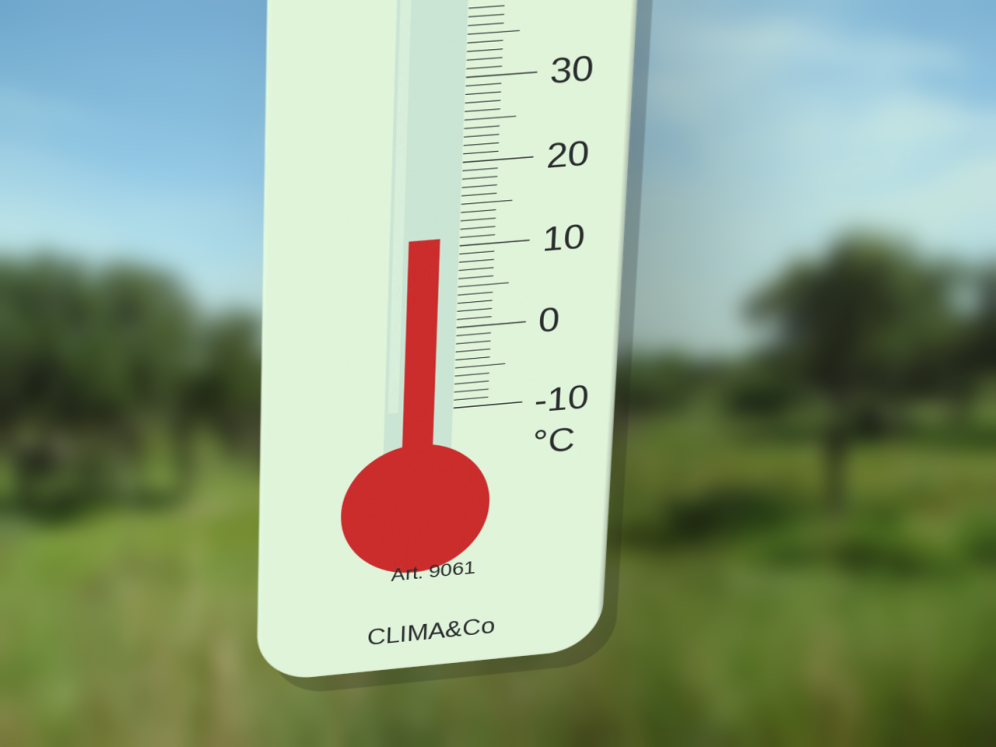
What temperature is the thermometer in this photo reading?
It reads 11 °C
